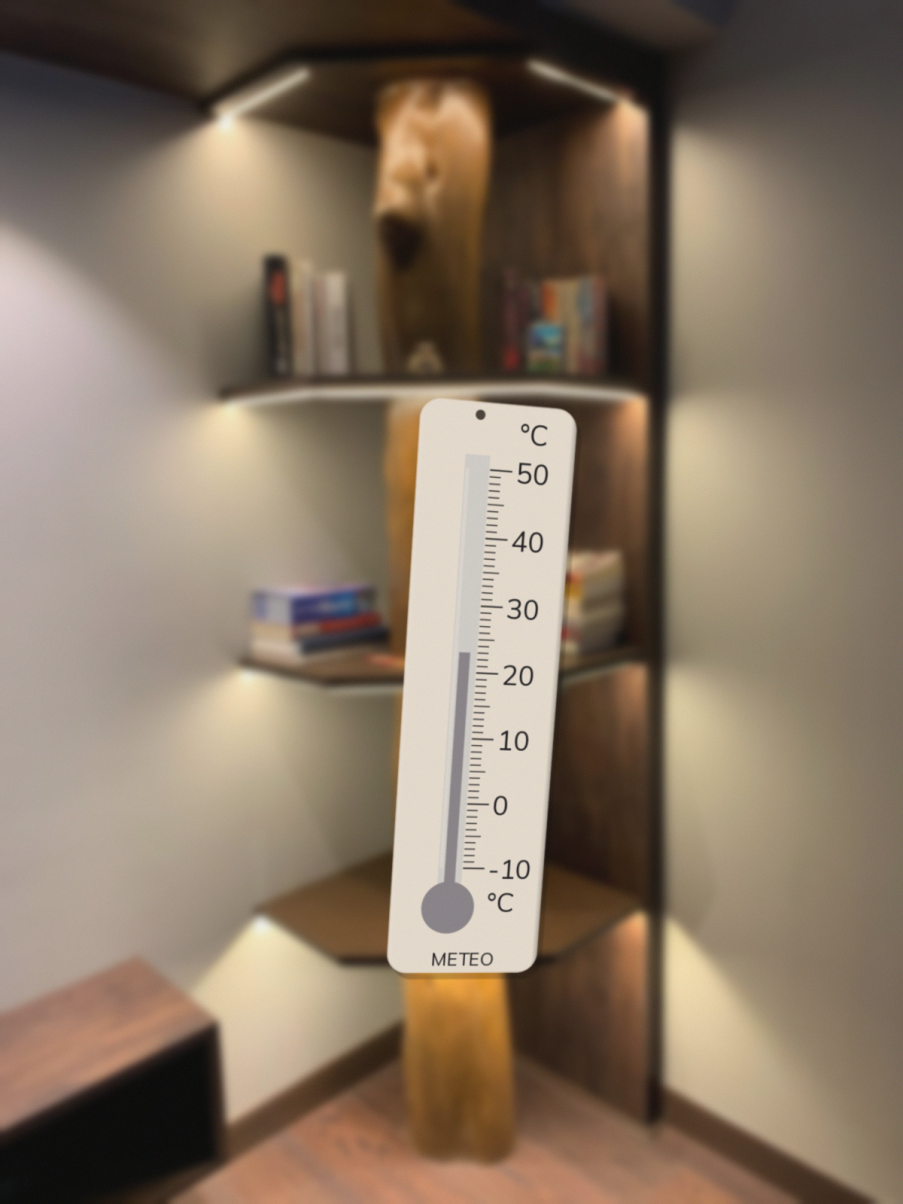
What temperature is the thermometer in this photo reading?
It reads 23 °C
